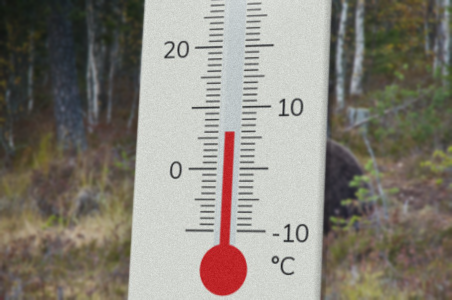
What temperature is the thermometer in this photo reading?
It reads 6 °C
